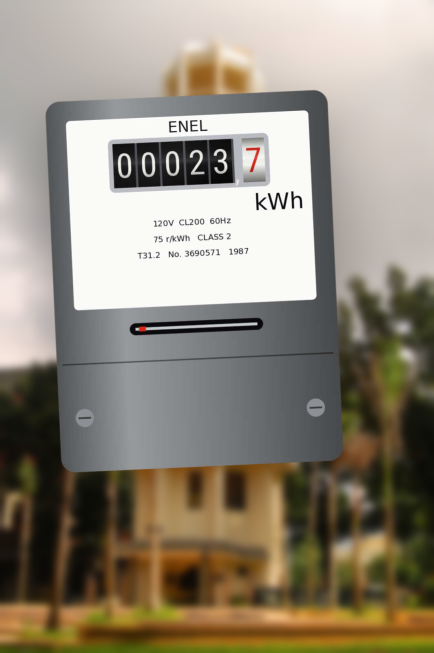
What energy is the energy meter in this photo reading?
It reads 23.7 kWh
